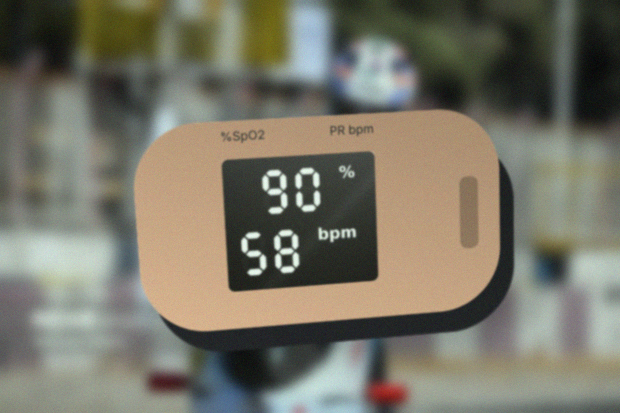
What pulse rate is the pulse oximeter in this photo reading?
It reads 58 bpm
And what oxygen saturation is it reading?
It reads 90 %
